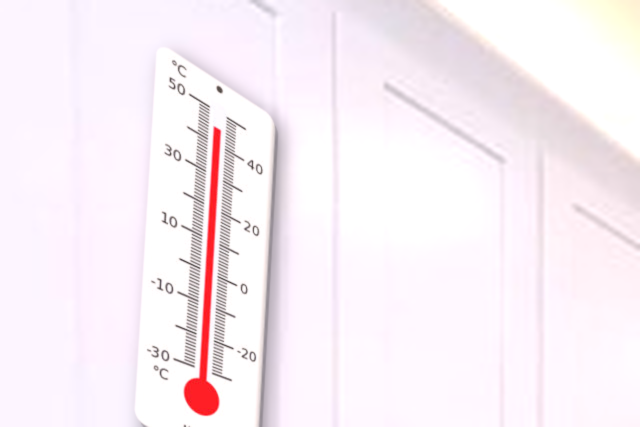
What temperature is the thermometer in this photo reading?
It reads 45 °C
